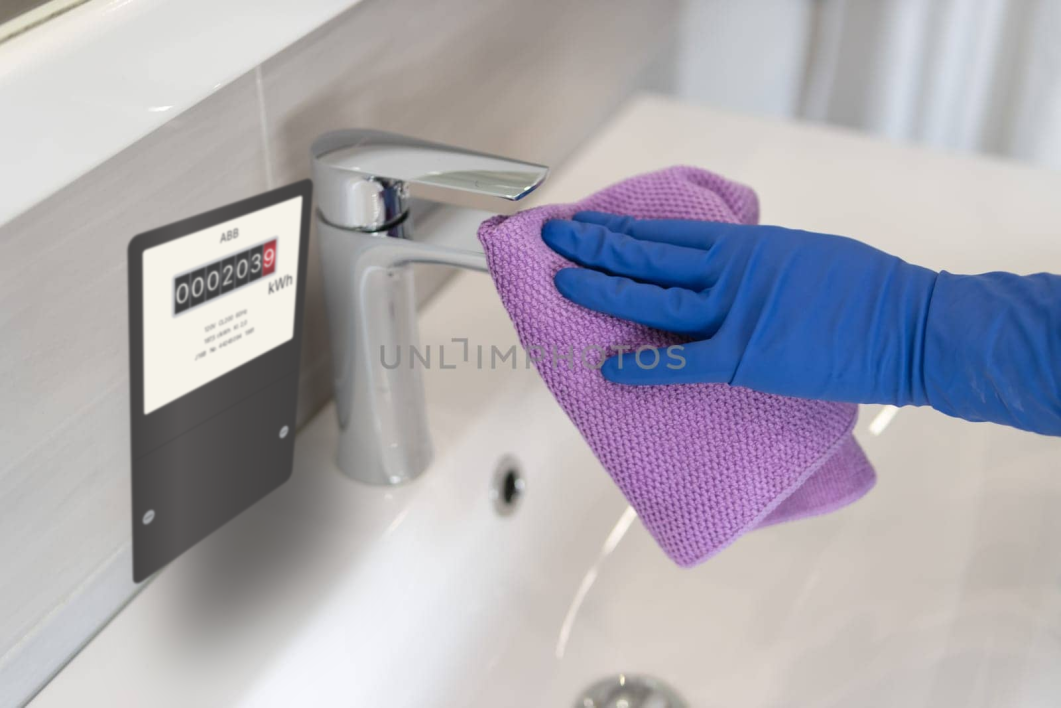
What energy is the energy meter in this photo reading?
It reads 203.9 kWh
